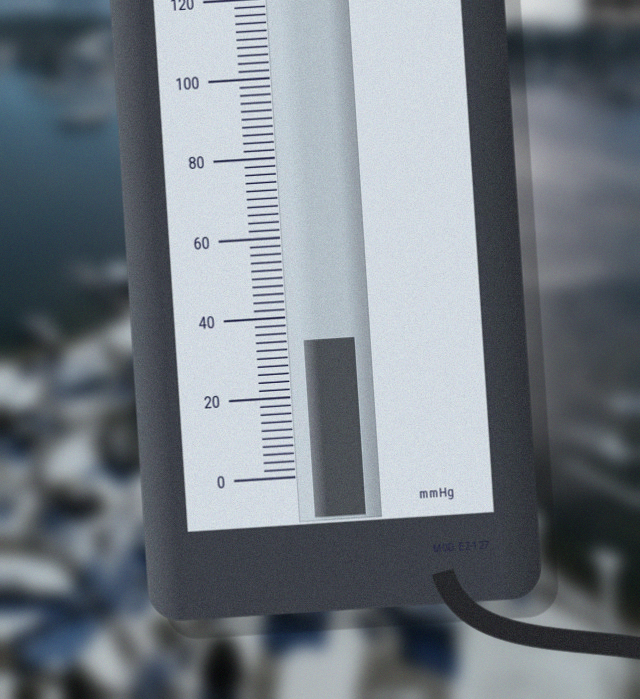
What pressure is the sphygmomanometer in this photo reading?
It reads 34 mmHg
